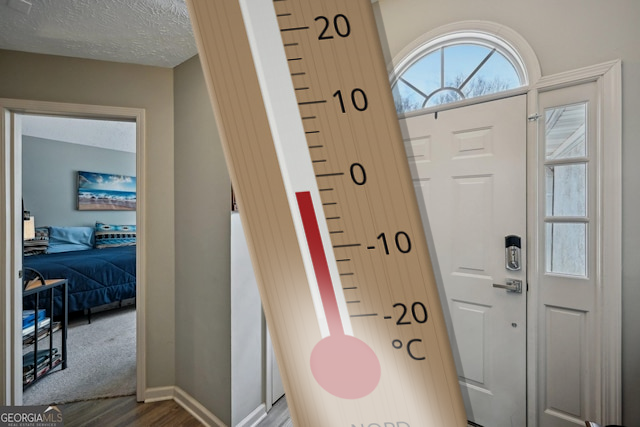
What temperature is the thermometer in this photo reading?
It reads -2 °C
